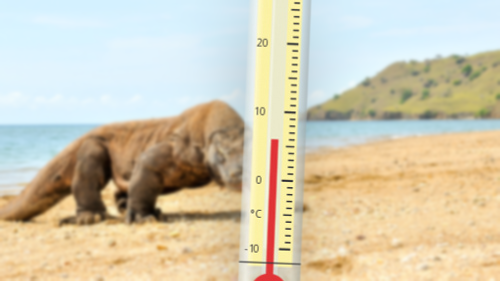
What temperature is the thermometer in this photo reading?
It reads 6 °C
